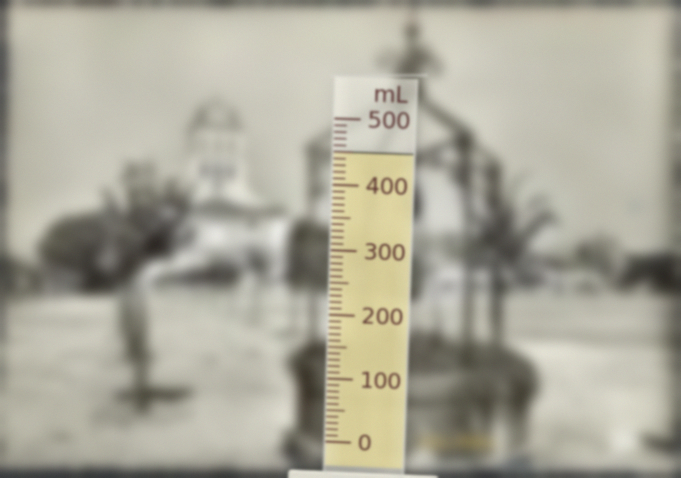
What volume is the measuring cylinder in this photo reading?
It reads 450 mL
